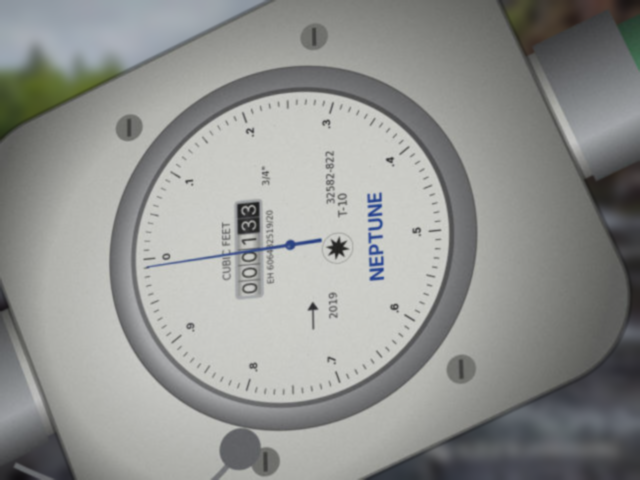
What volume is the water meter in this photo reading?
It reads 132.99 ft³
